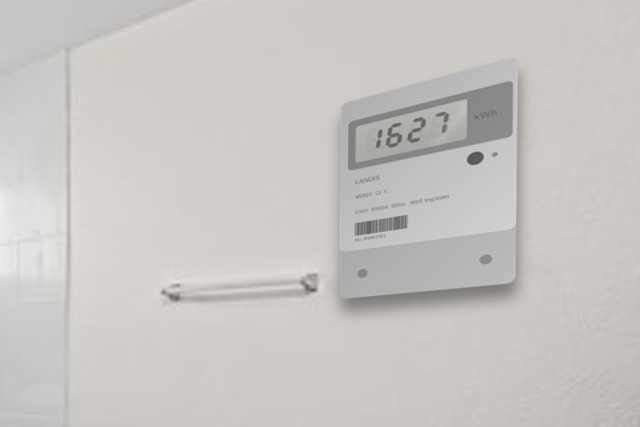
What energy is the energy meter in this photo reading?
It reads 1627 kWh
